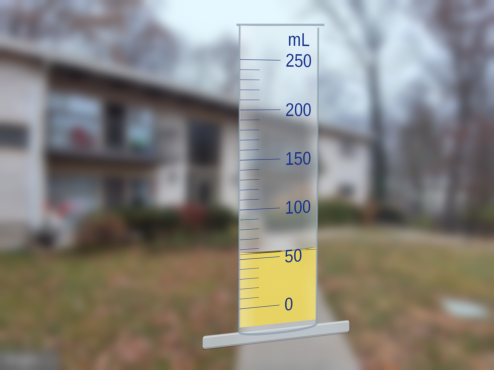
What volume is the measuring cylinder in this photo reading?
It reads 55 mL
